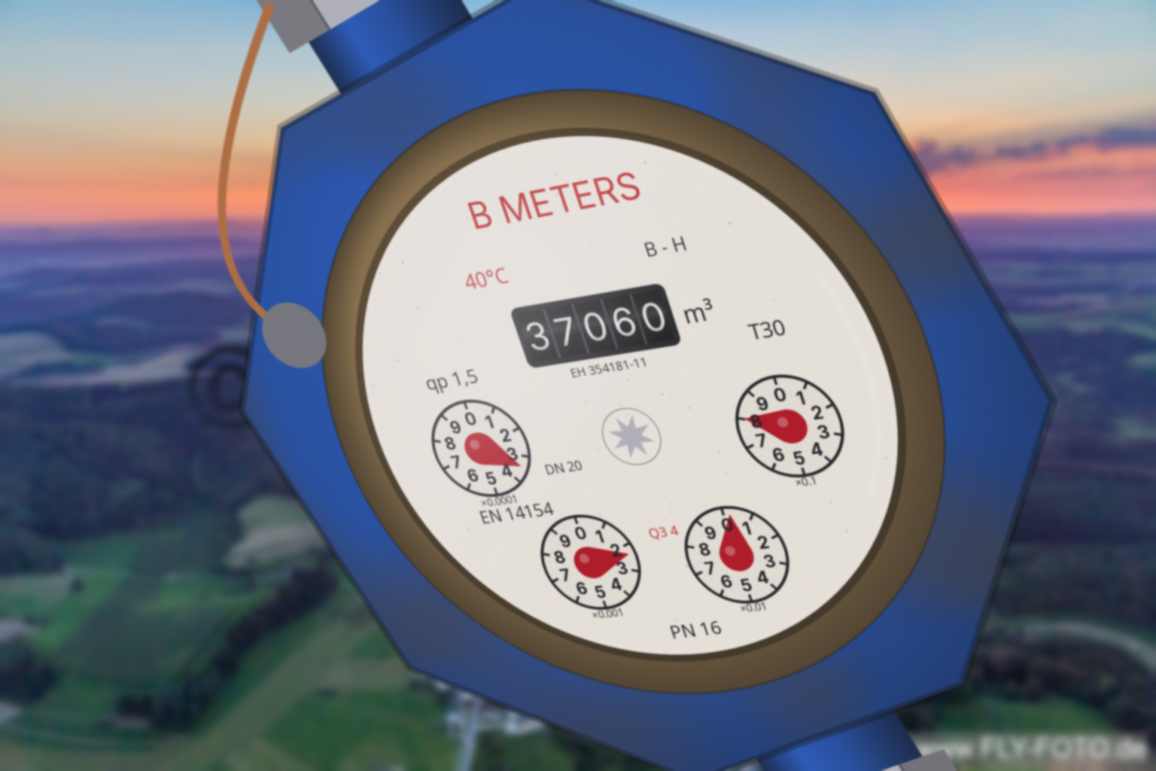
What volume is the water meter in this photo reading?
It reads 37060.8023 m³
